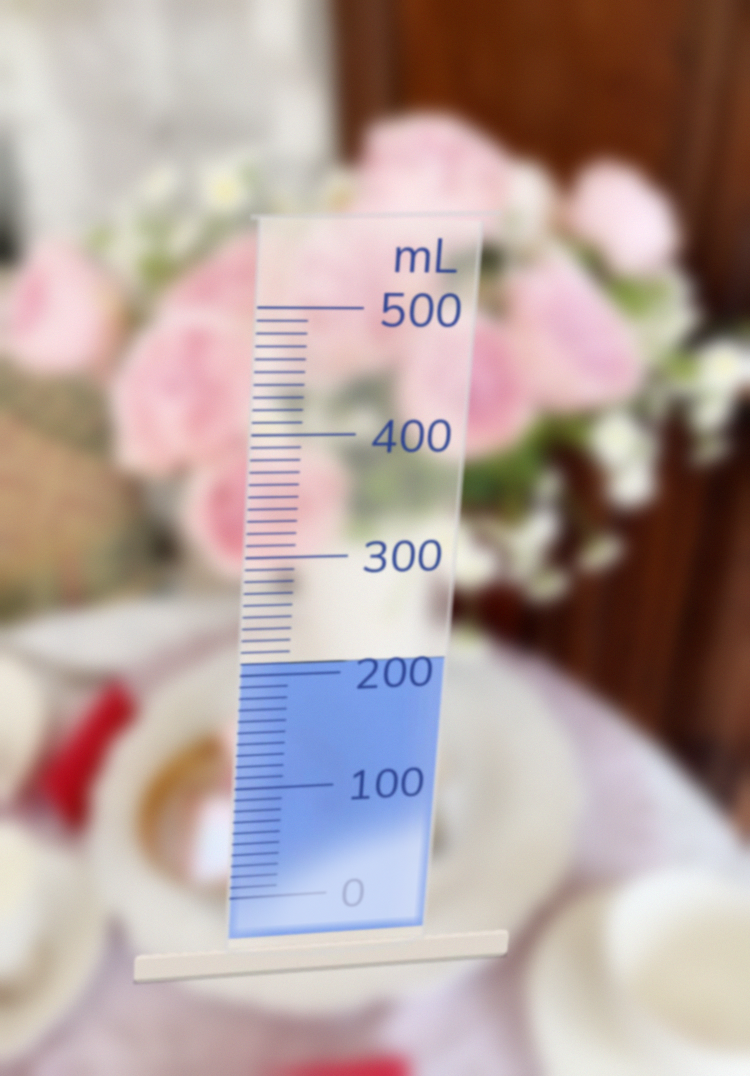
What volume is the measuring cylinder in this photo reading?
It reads 210 mL
